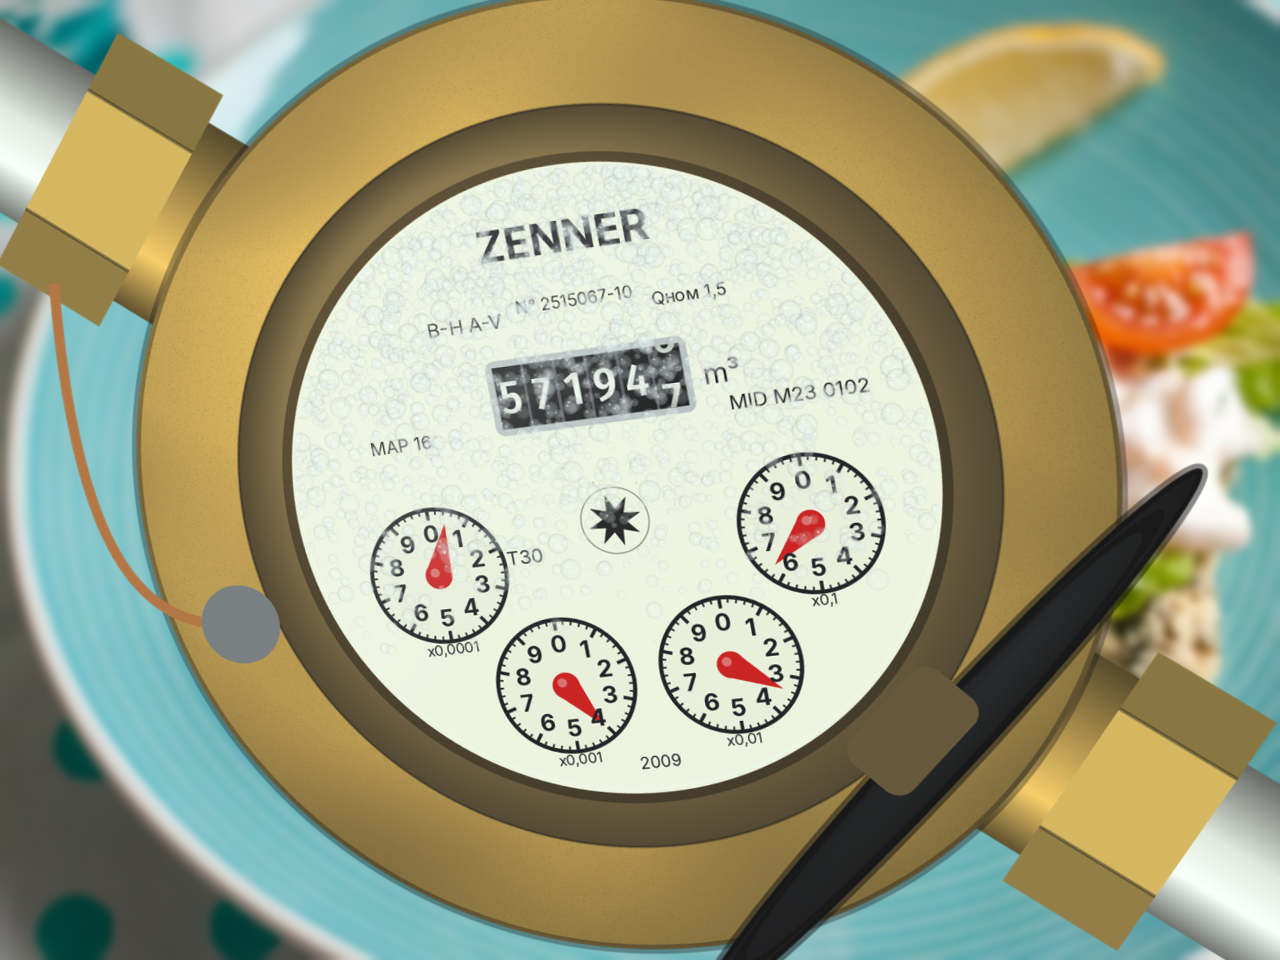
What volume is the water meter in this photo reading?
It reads 571946.6340 m³
